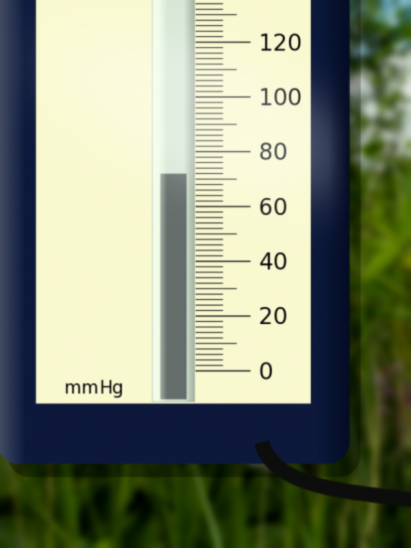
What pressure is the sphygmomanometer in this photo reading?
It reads 72 mmHg
